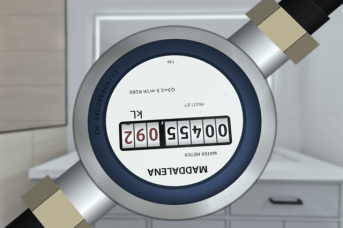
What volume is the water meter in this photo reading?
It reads 455.092 kL
